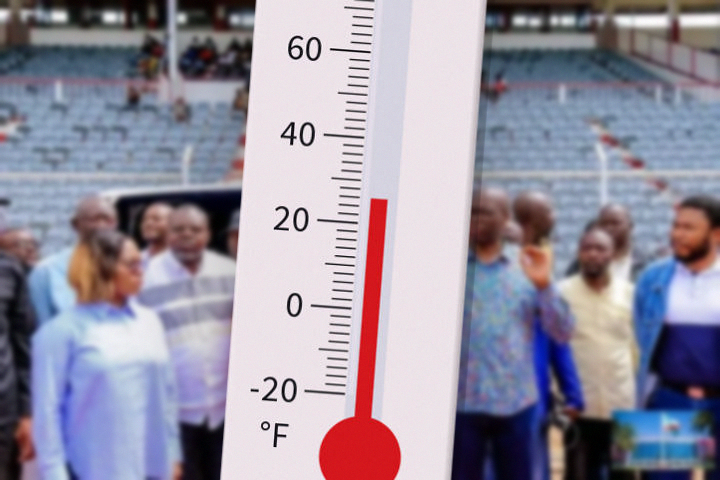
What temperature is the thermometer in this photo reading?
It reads 26 °F
